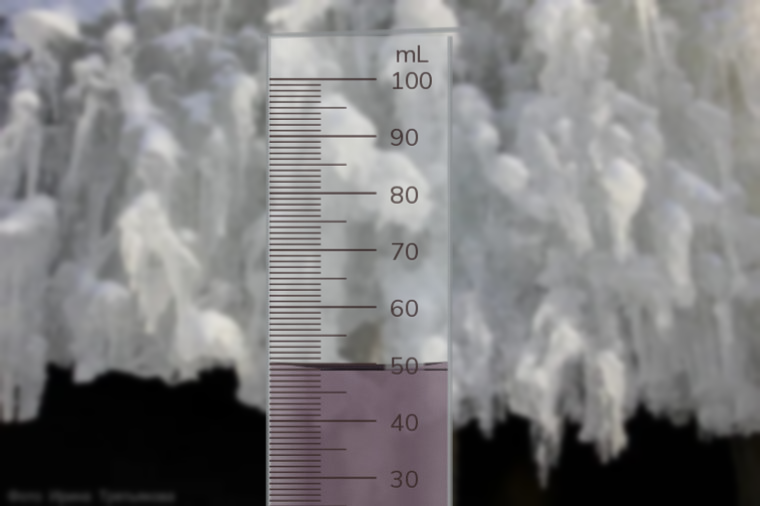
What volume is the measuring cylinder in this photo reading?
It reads 49 mL
